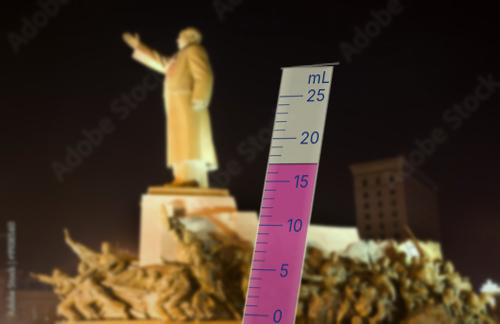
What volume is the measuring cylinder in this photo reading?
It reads 17 mL
